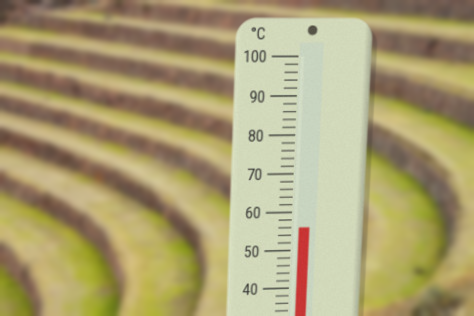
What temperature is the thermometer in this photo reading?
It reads 56 °C
